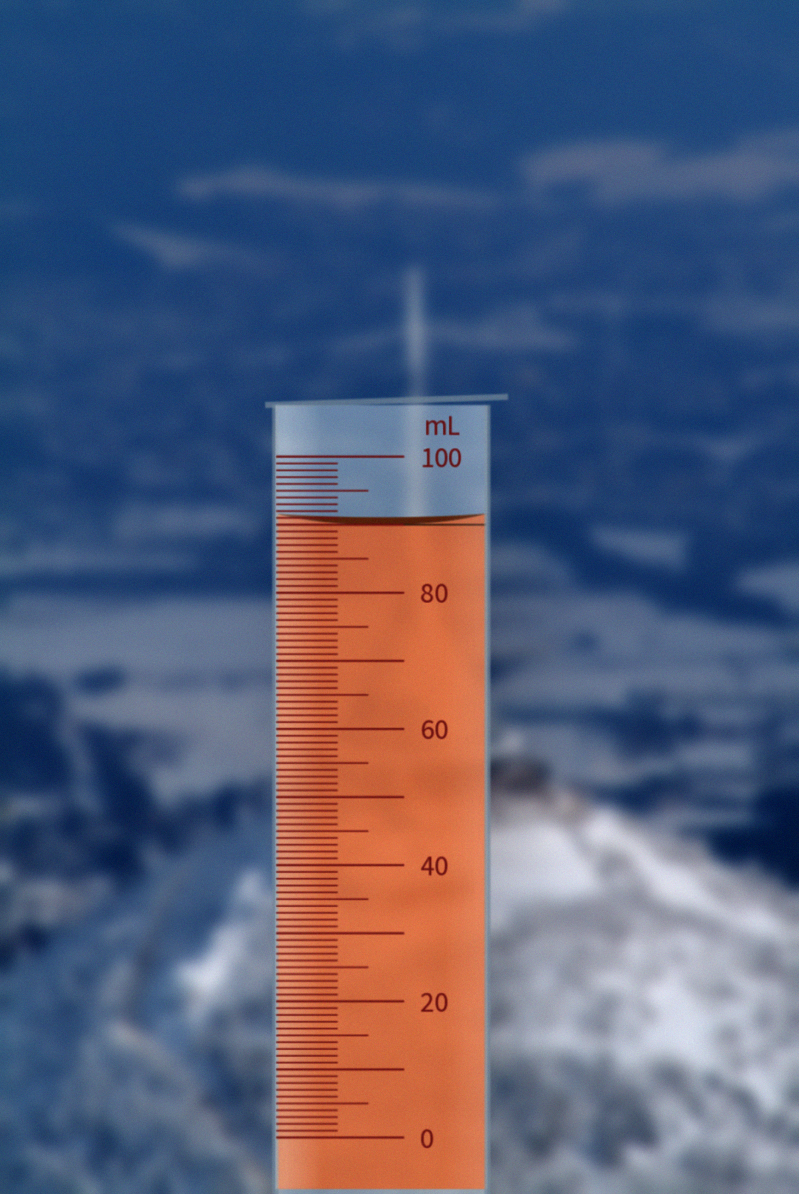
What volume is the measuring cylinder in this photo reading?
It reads 90 mL
